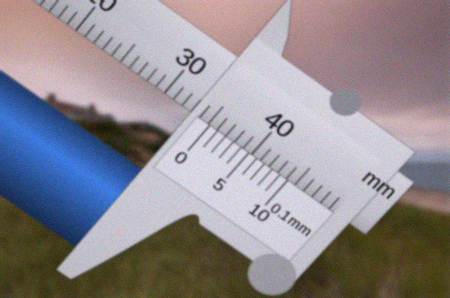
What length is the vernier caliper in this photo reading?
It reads 35.2 mm
